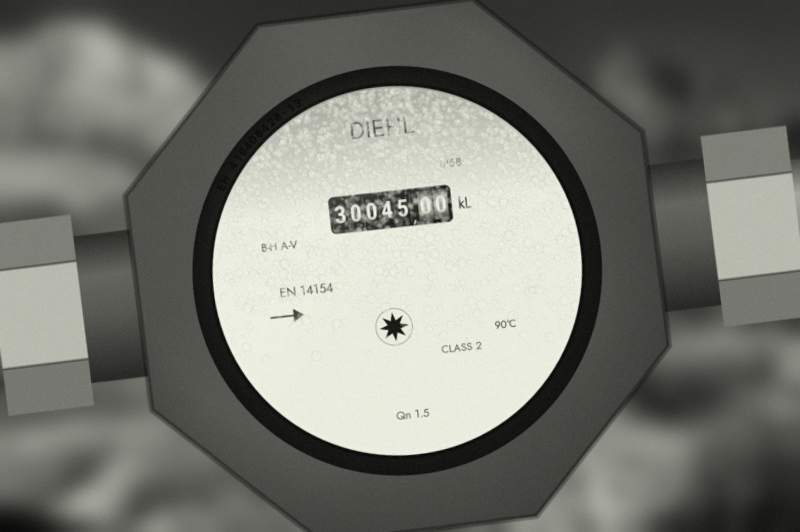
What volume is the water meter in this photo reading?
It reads 30045.00 kL
